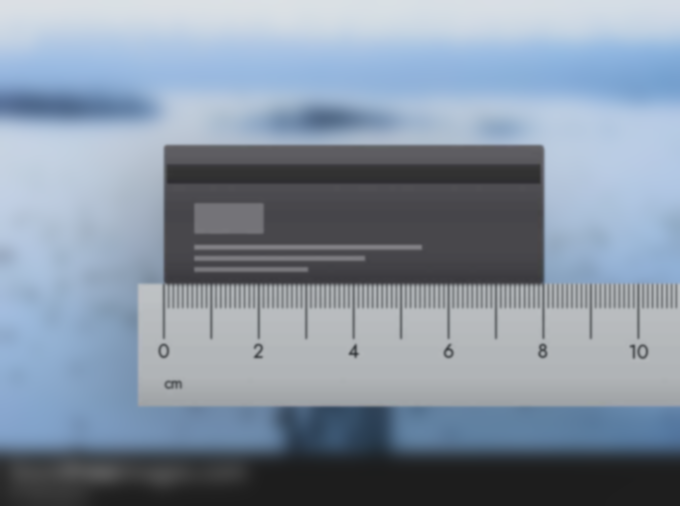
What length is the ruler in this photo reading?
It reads 8 cm
